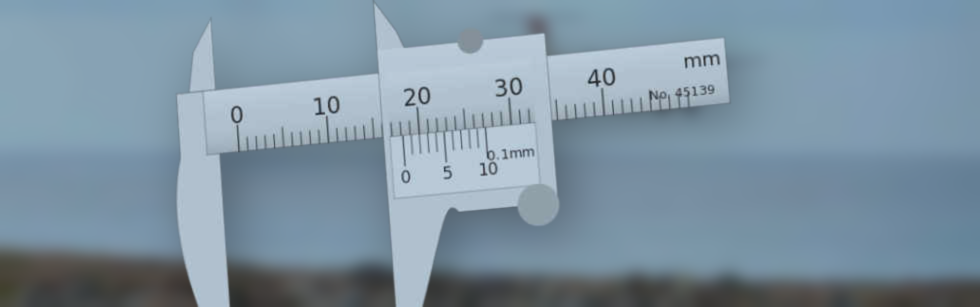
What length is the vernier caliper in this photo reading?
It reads 18.2 mm
